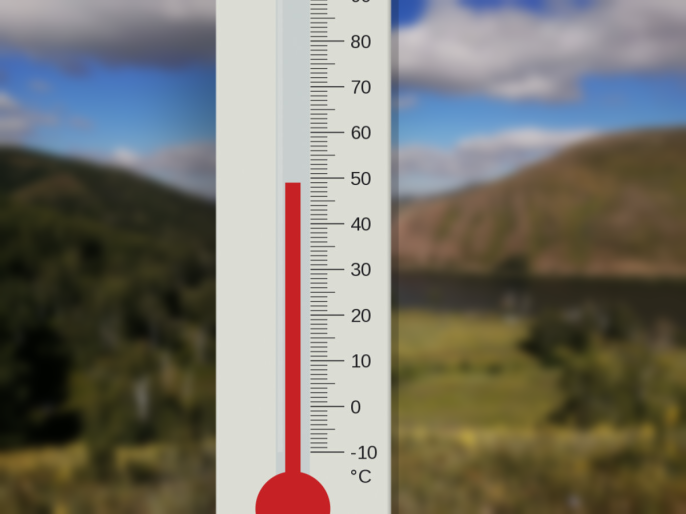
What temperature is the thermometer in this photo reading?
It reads 49 °C
